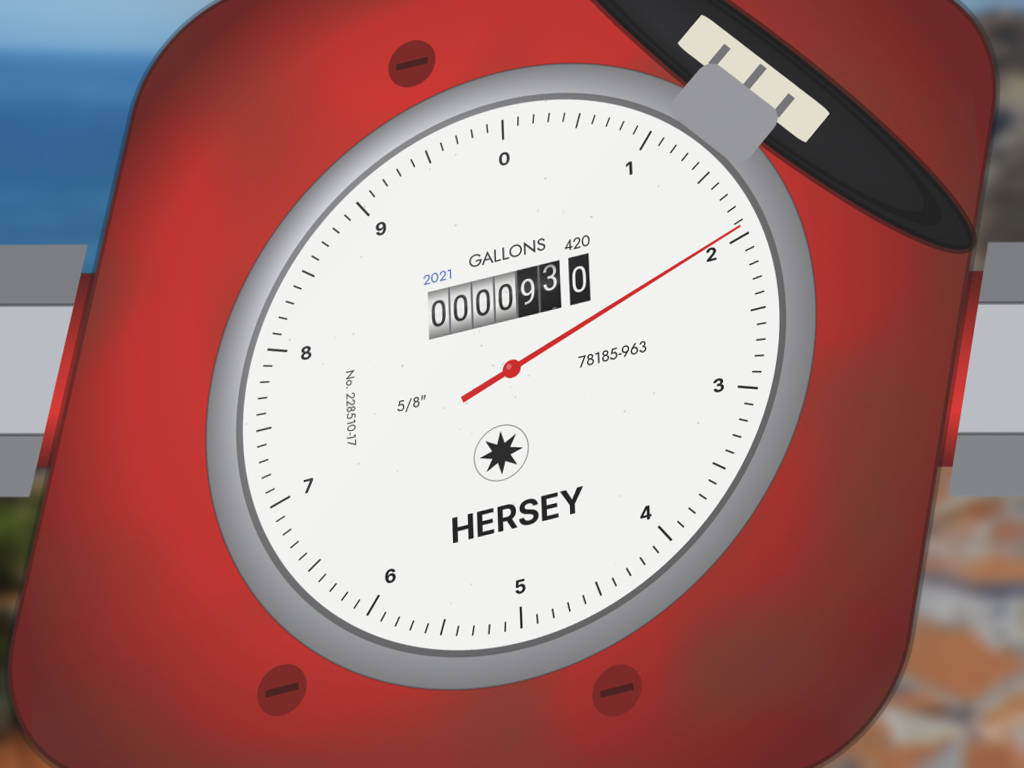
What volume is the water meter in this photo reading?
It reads 931.9 gal
